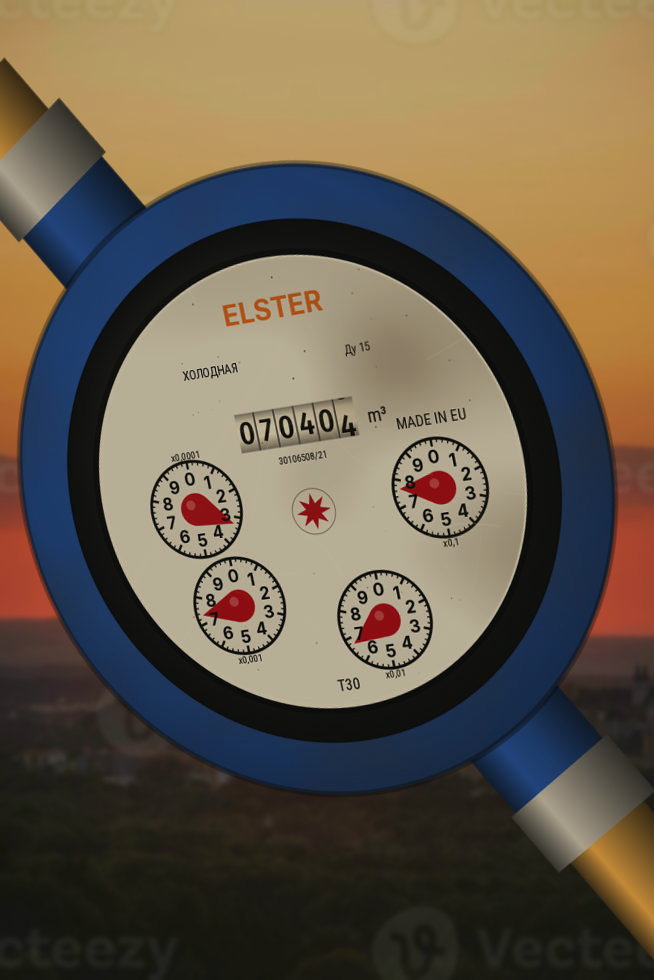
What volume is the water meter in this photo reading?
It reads 70403.7673 m³
